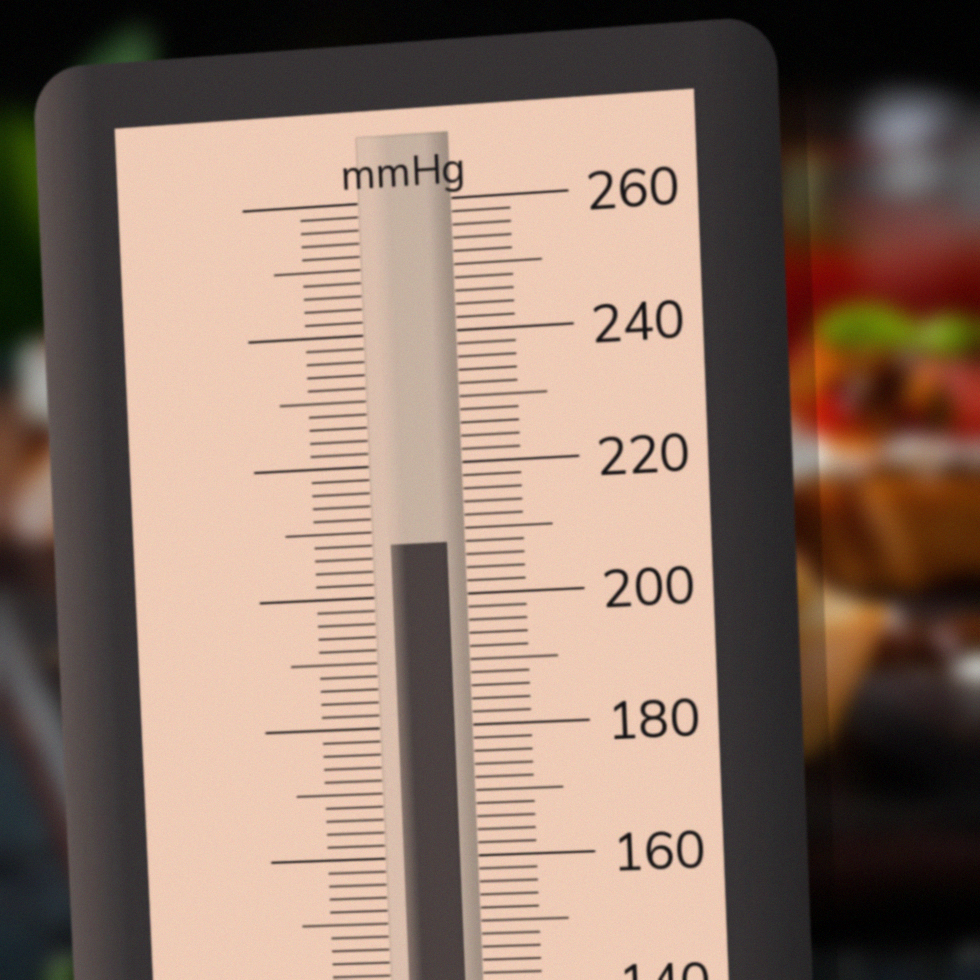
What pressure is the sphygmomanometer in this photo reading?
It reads 208 mmHg
